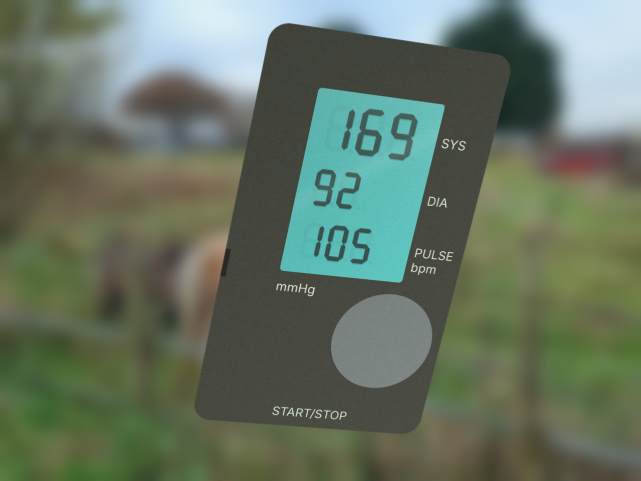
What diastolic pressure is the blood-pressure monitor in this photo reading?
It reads 92 mmHg
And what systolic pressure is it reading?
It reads 169 mmHg
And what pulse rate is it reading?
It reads 105 bpm
